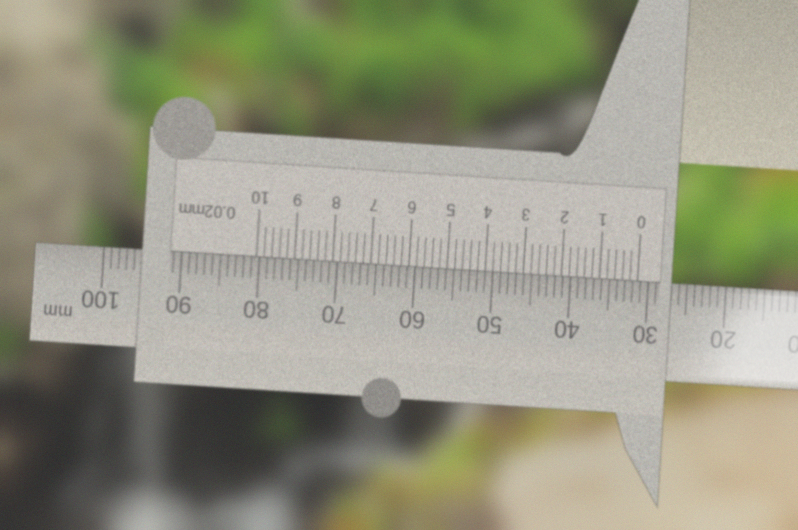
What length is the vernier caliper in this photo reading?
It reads 31.4 mm
